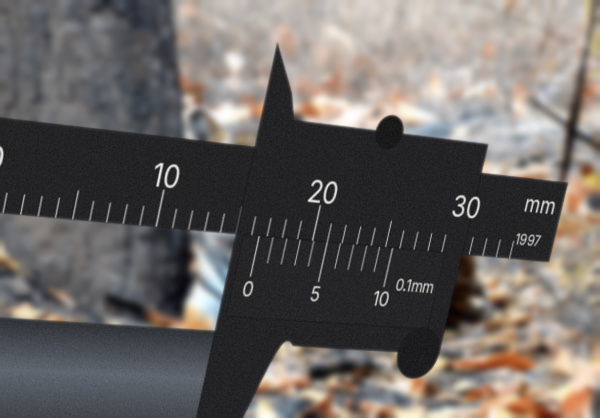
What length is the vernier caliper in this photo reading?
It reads 16.5 mm
